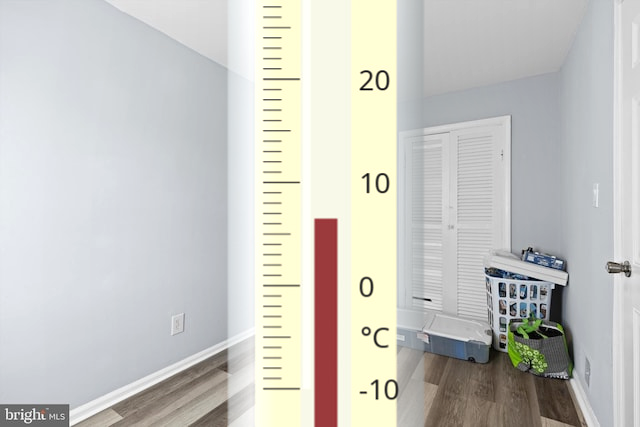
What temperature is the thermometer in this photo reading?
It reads 6.5 °C
